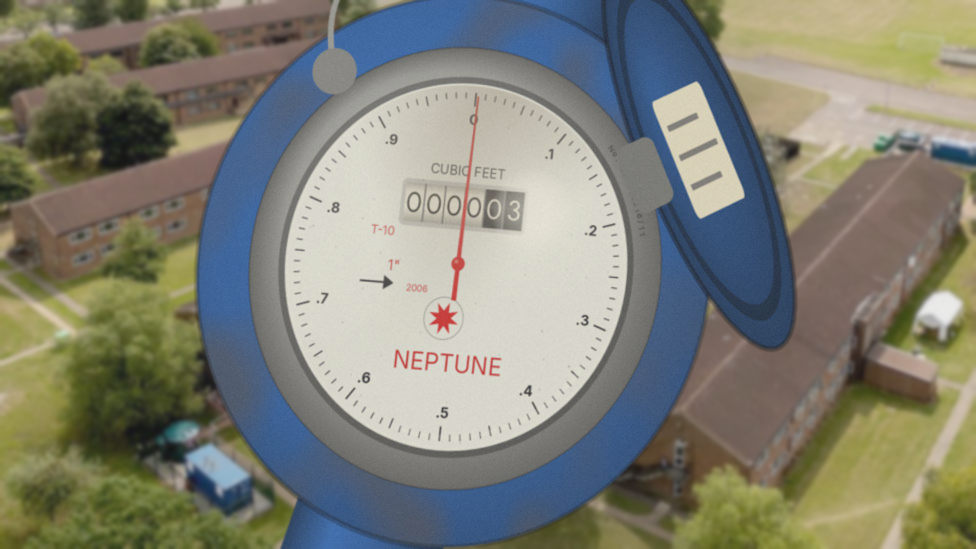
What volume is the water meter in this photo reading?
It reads 3.00 ft³
